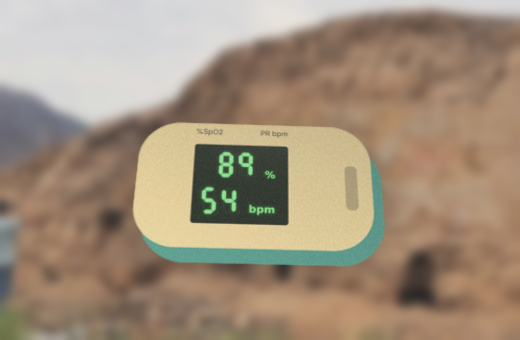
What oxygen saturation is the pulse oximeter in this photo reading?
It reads 89 %
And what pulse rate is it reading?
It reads 54 bpm
